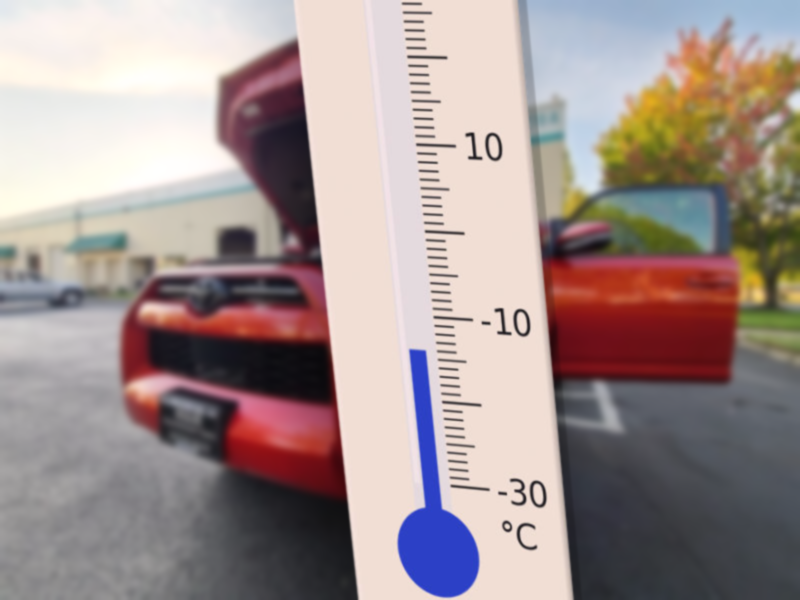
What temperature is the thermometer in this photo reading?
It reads -14 °C
